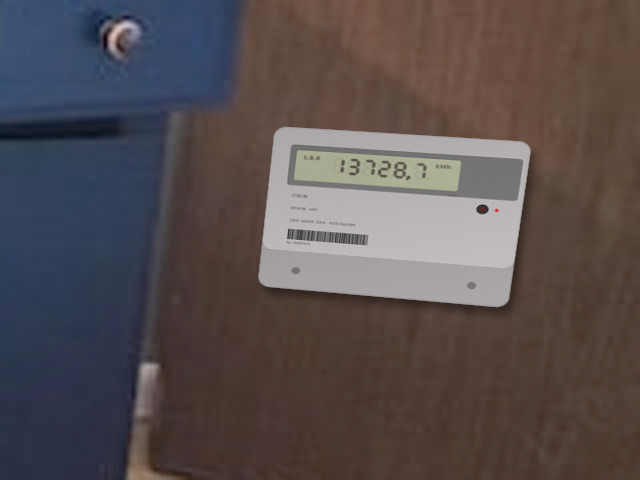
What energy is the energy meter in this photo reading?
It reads 13728.7 kWh
